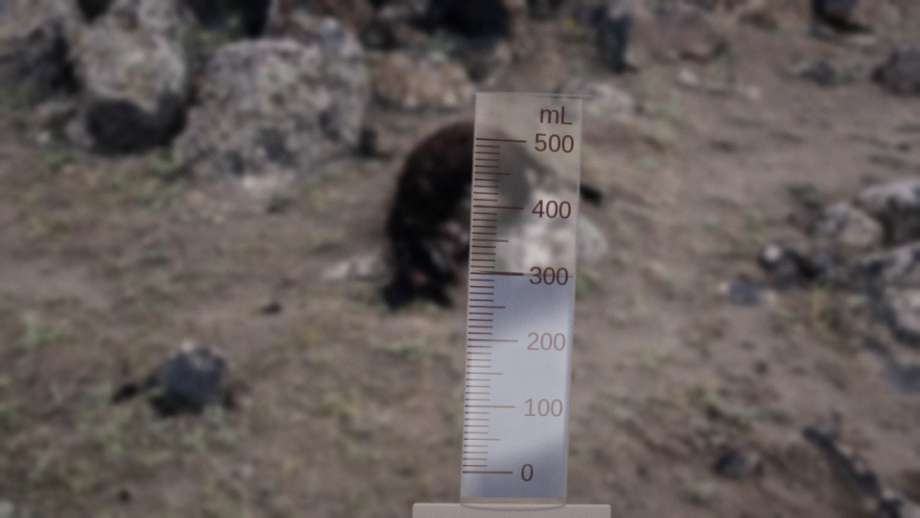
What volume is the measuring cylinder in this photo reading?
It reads 300 mL
